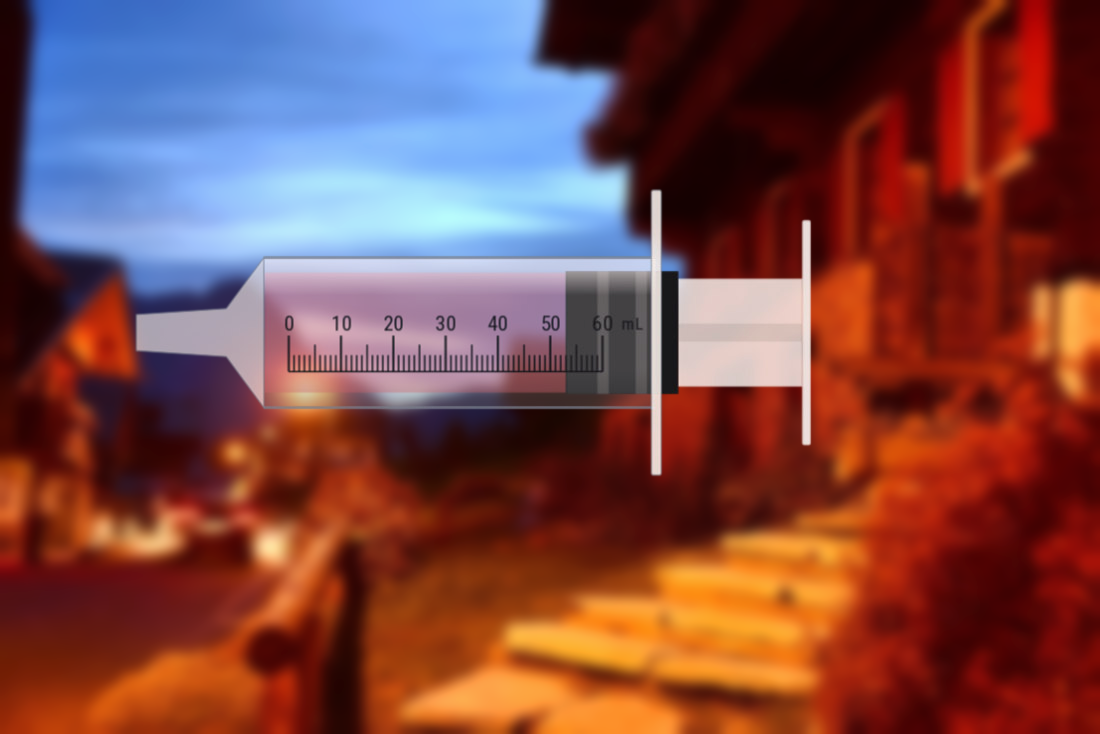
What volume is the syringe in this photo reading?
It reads 53 mL
